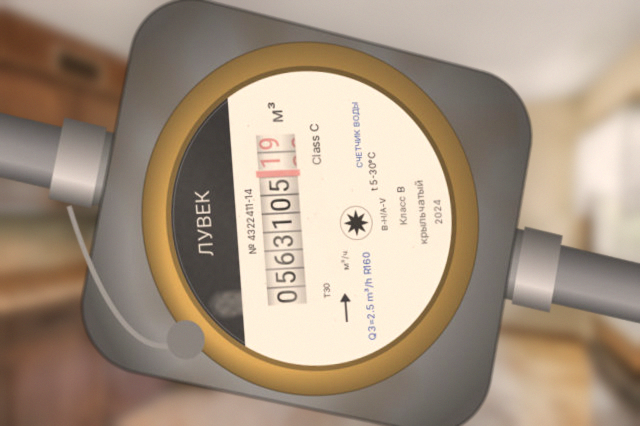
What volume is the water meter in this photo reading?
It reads 563105.19 m³
